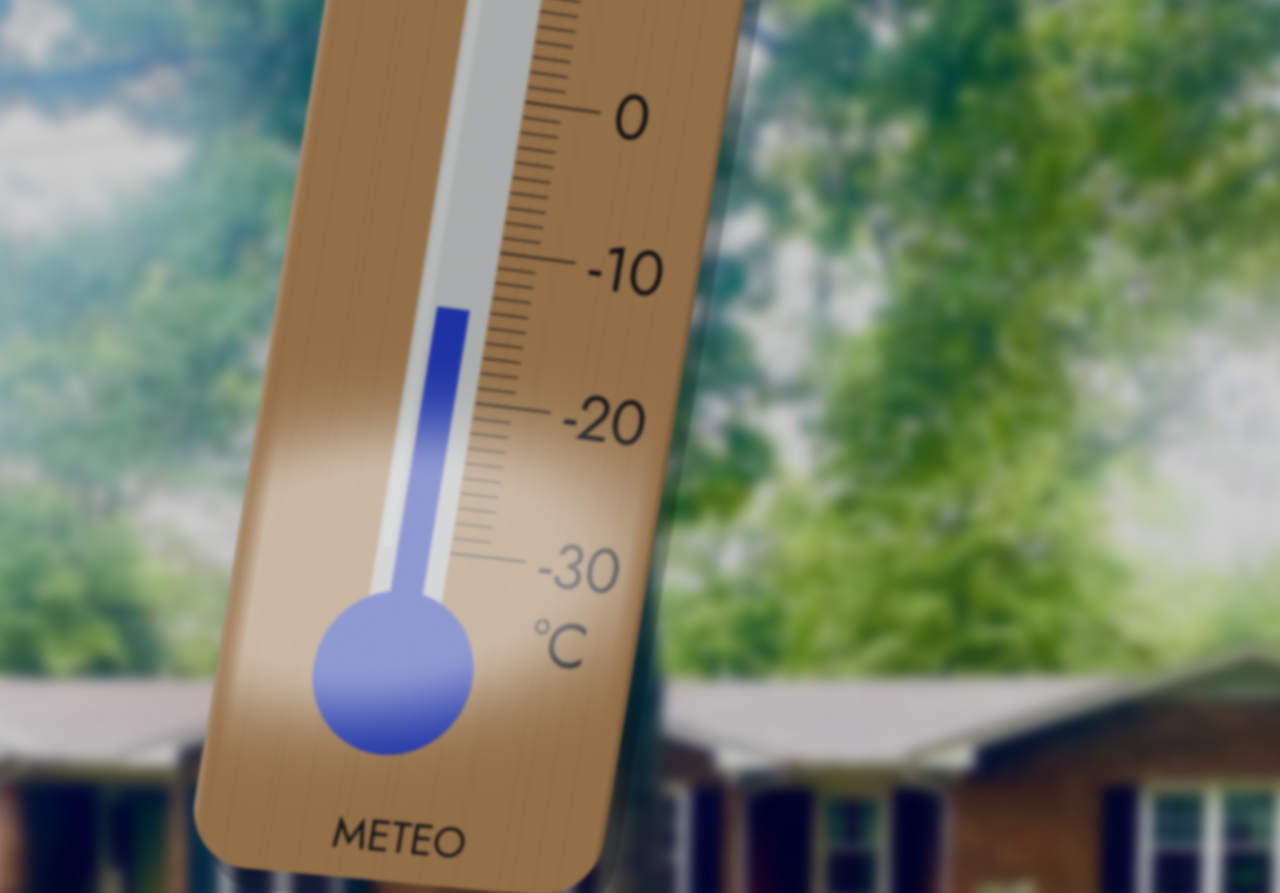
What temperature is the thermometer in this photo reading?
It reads -14 °C
